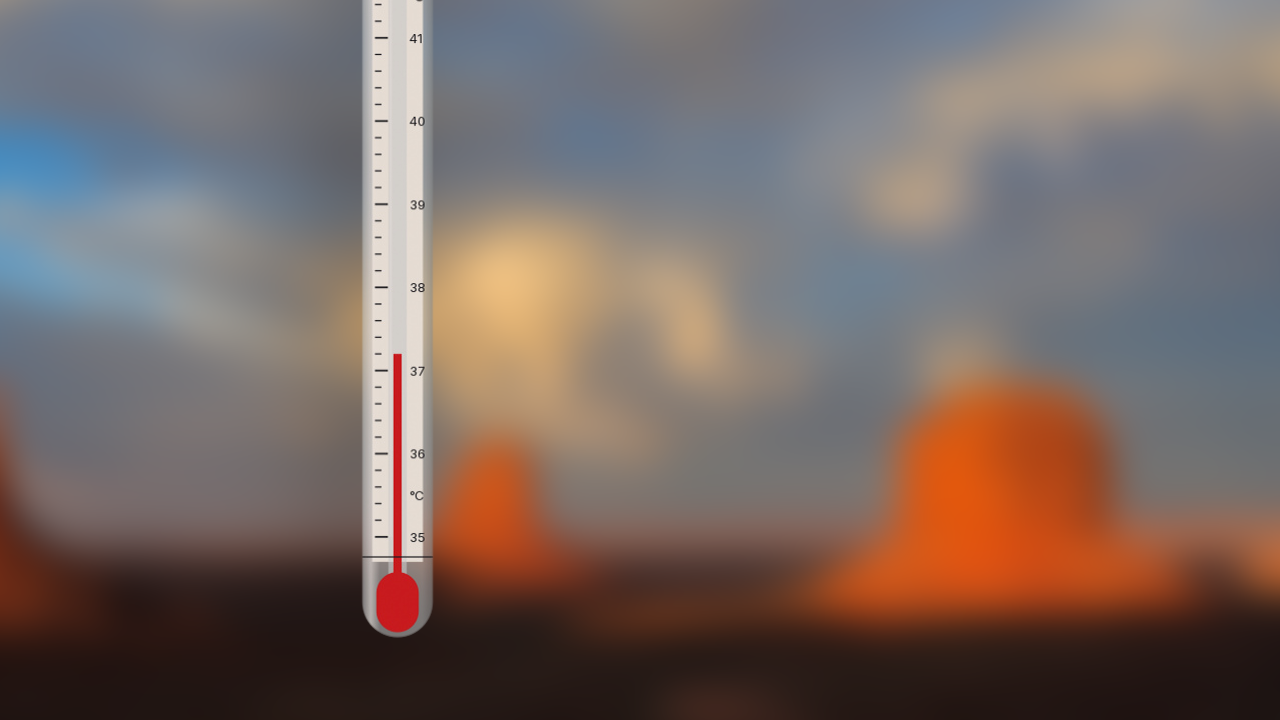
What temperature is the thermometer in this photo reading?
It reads 37.2 °C
